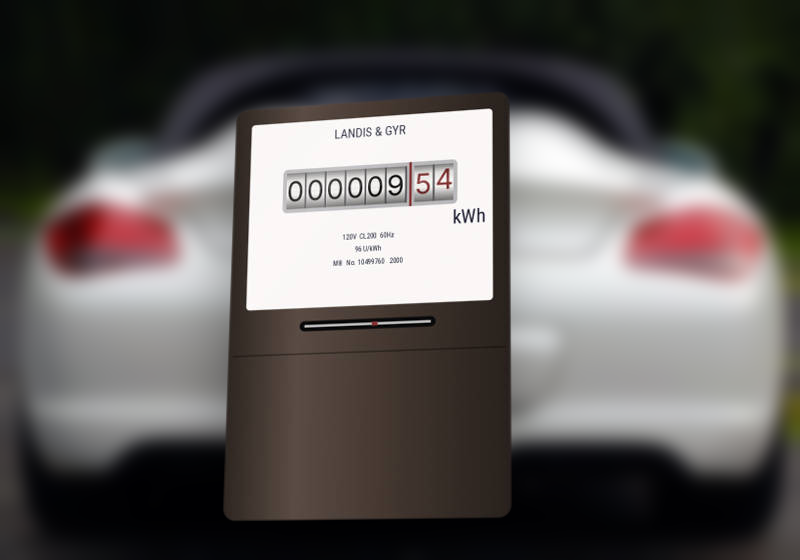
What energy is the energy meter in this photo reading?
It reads 9.54 kWh
